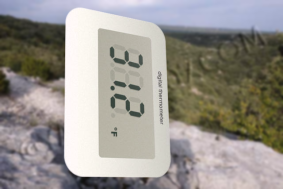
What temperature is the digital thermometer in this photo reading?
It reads 31.2 °F
